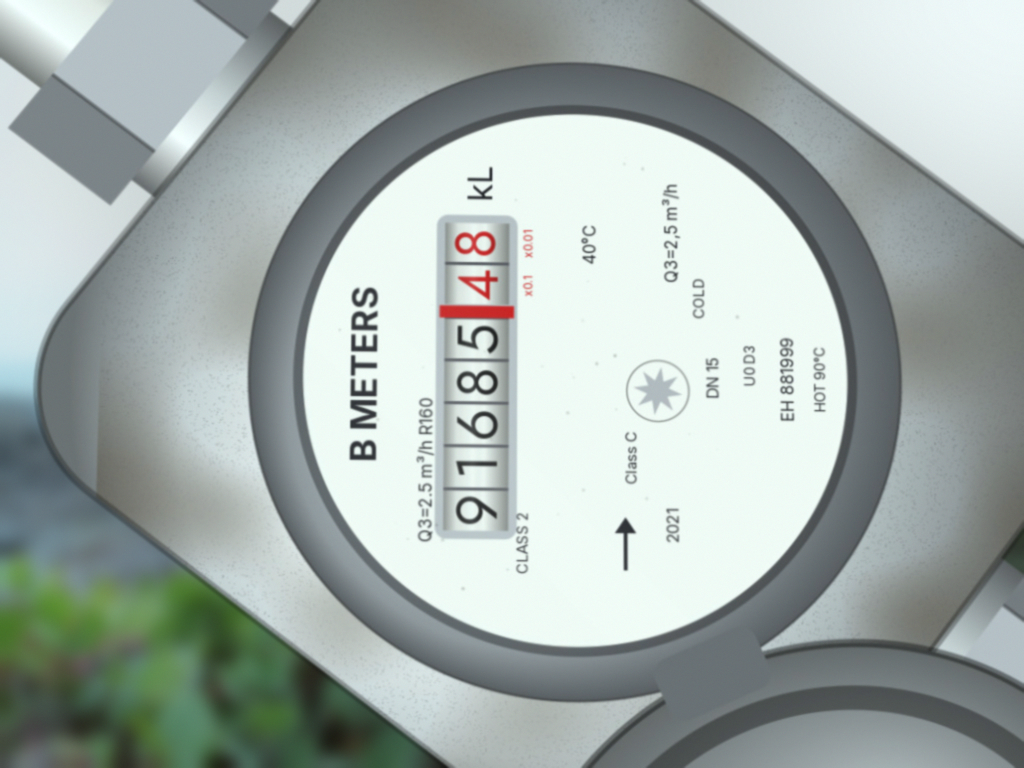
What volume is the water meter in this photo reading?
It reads 91685.48 kL
